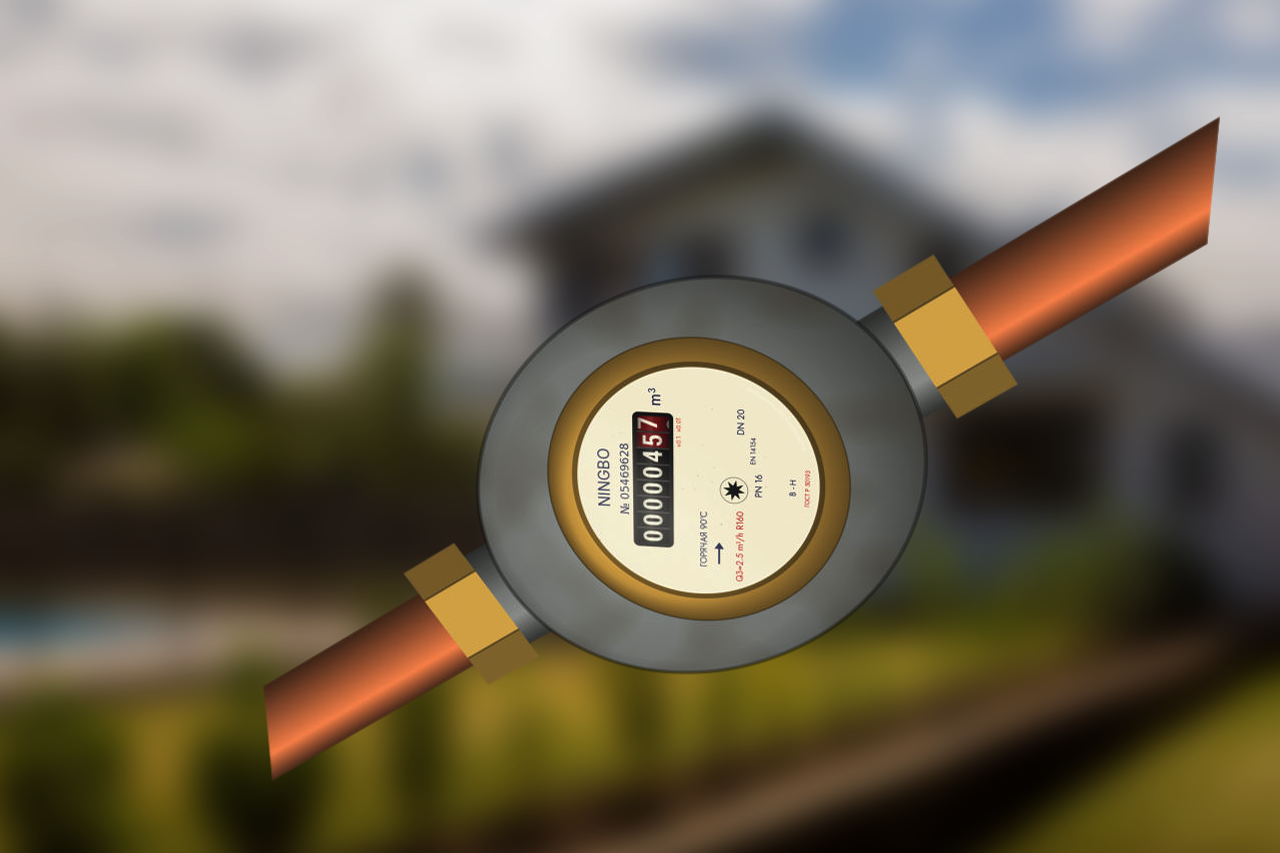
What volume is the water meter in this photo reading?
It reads 4.57 m³
